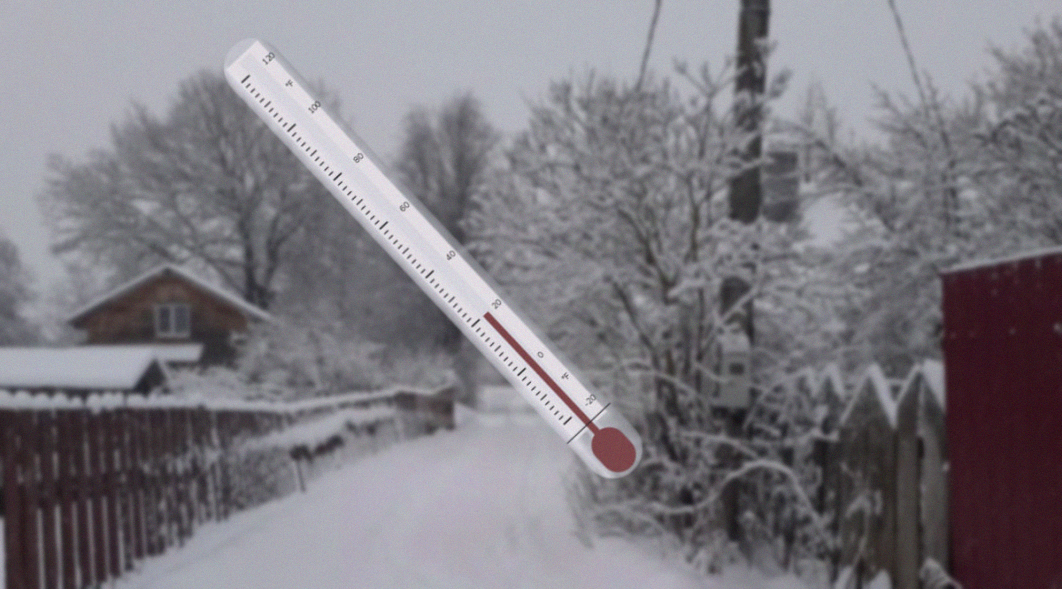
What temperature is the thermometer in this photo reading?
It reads 20 °F
